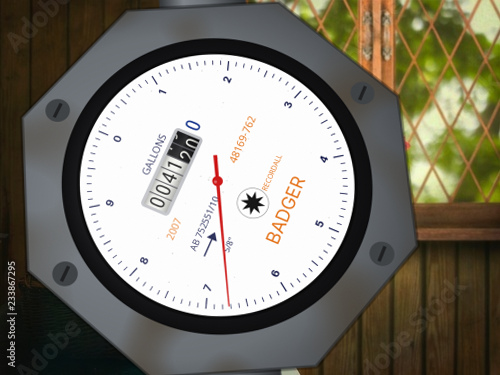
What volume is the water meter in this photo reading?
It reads 41196.7 gal
